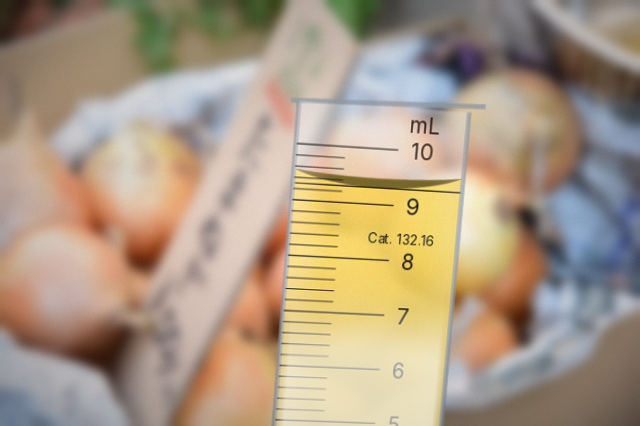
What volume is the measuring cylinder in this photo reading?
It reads 9.3 mL
